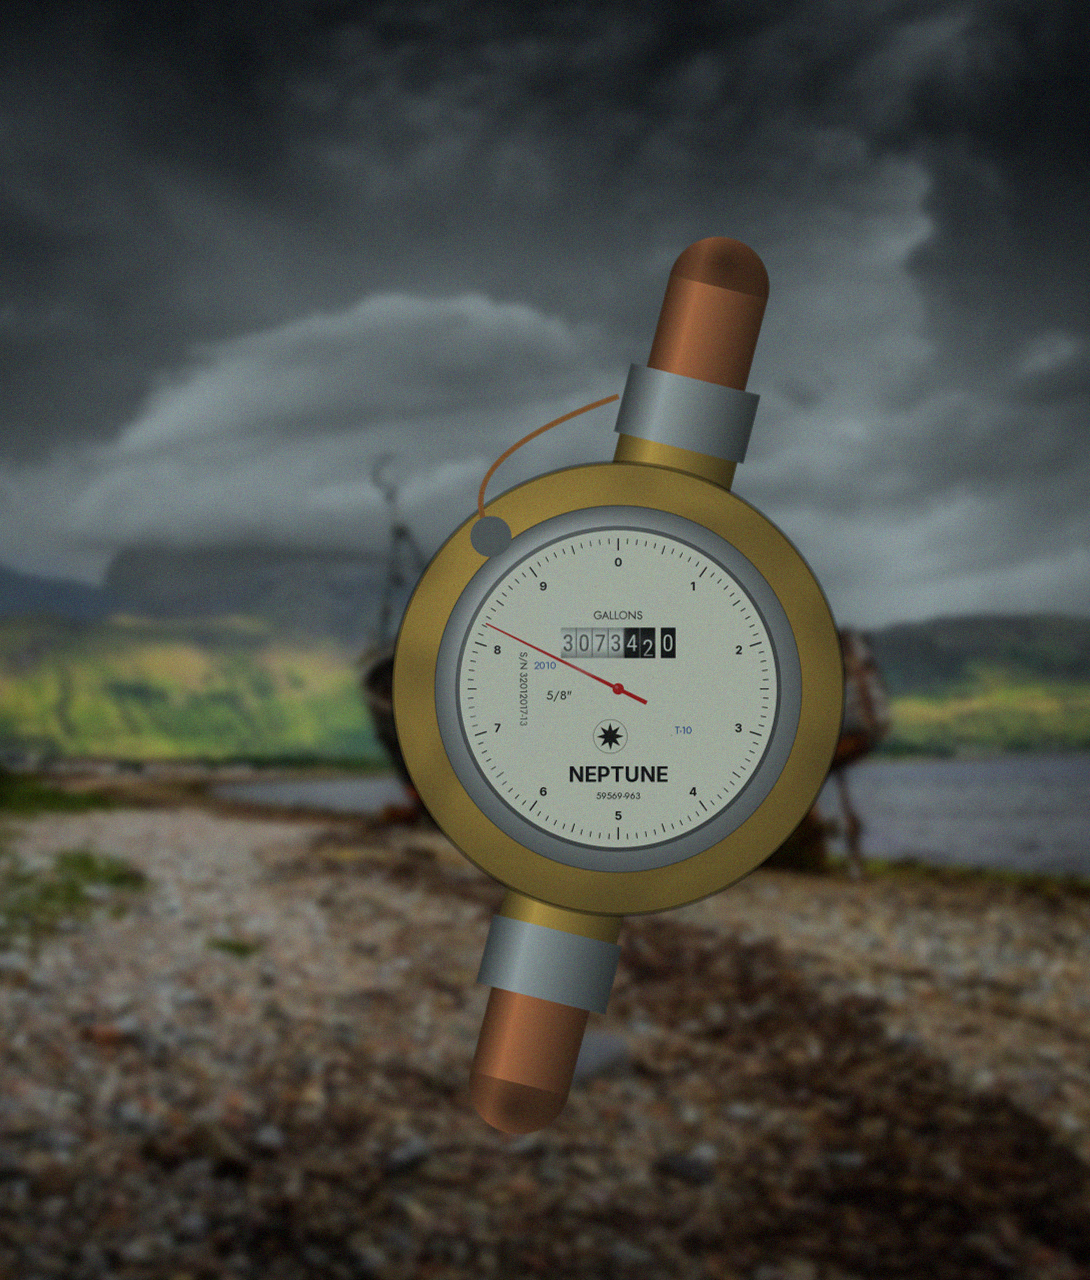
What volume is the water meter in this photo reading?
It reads 3073418.2 gal
